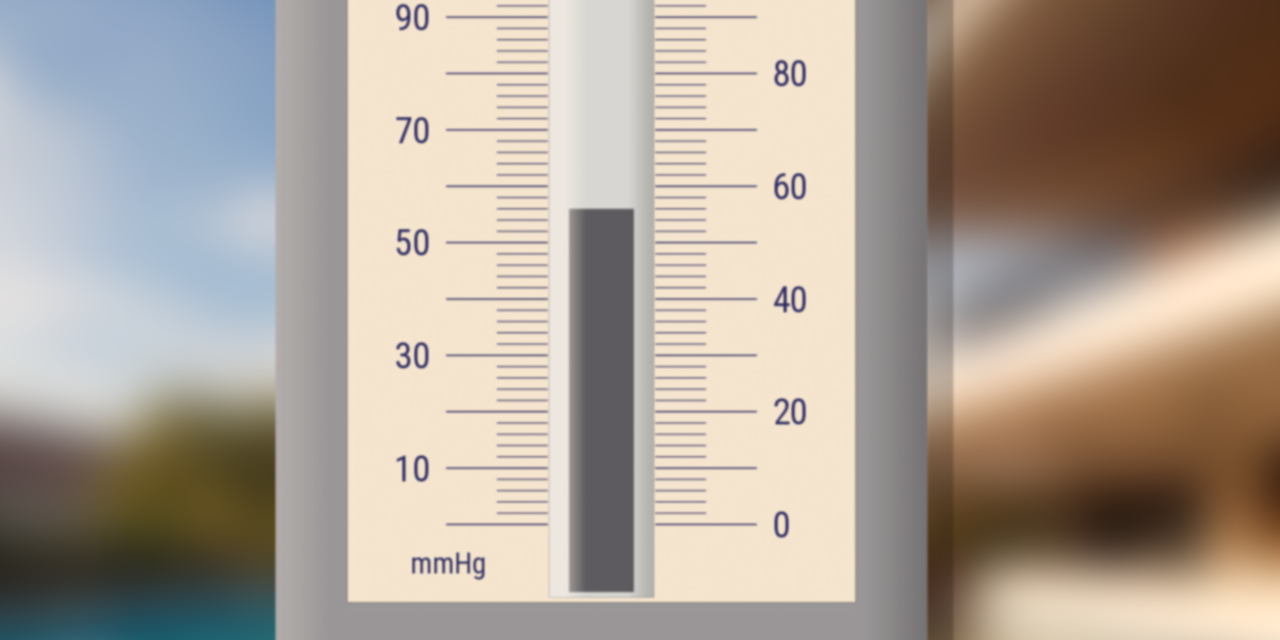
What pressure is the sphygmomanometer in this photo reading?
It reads 56 mmHg
